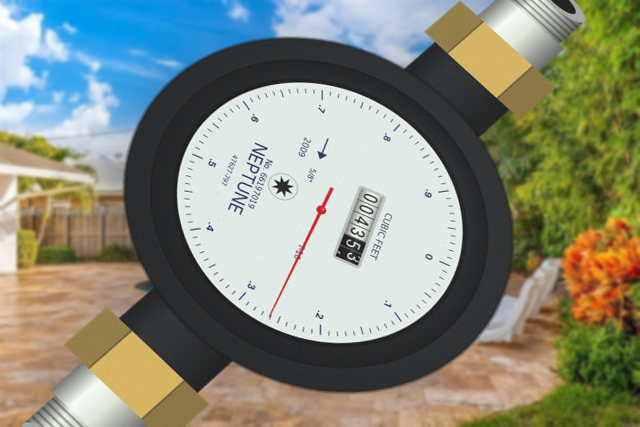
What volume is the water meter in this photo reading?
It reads 4353.26 ft³
